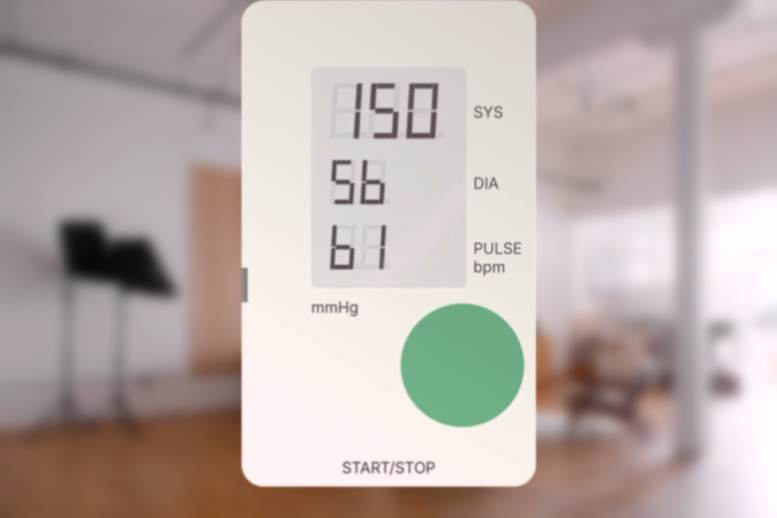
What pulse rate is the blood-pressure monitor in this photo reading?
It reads 61 bpm
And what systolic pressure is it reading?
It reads 150 mmHg
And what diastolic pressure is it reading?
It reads 56 mmHg
